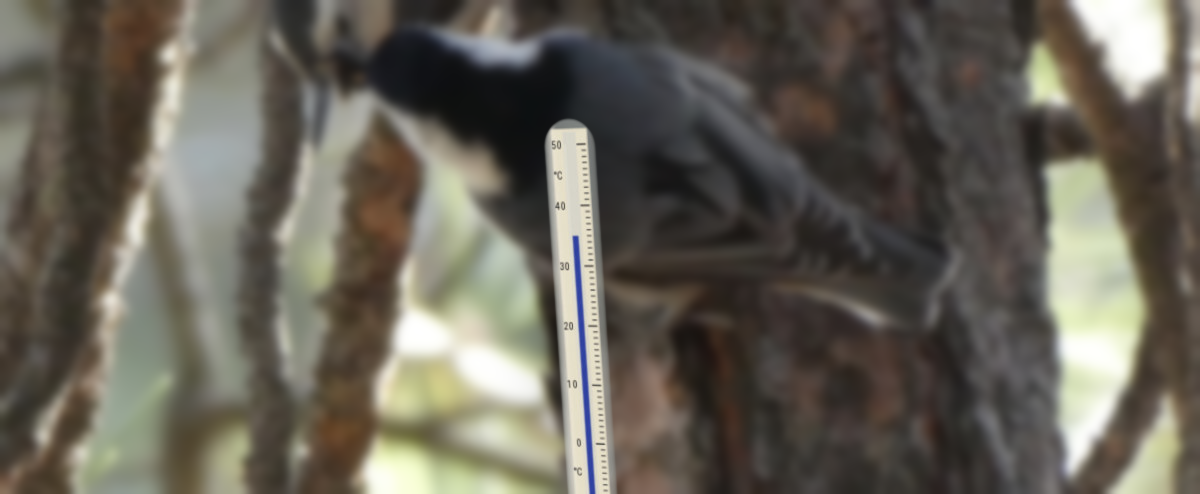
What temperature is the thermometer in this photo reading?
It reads 35 °C
